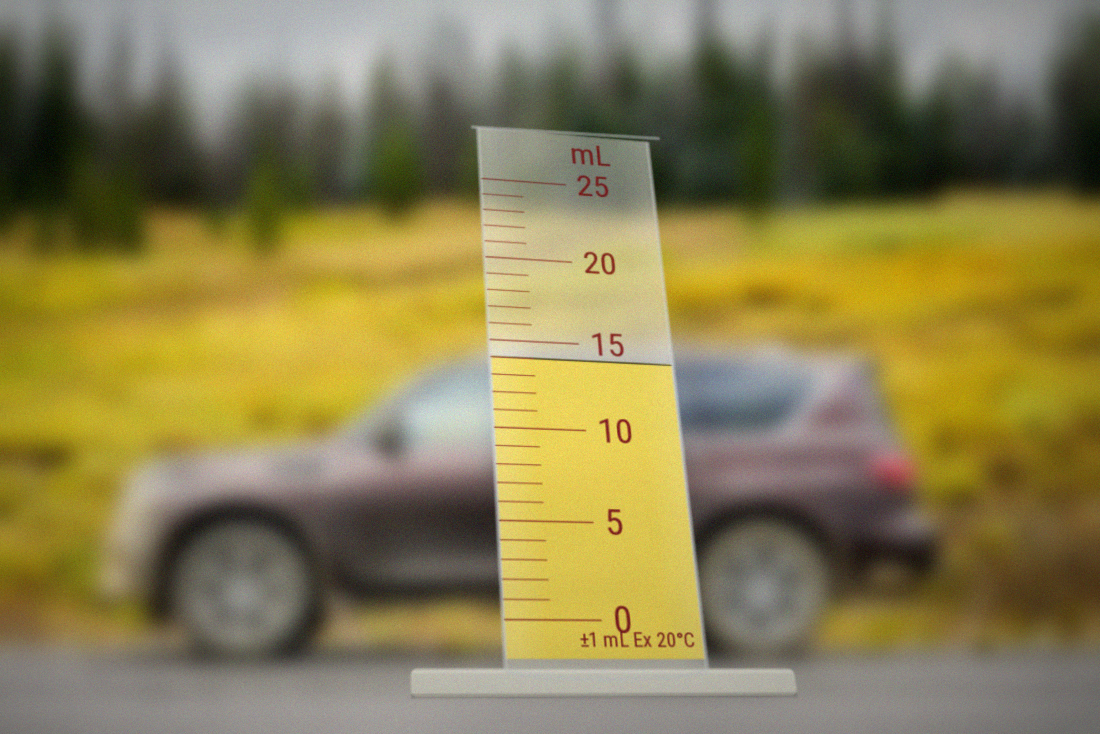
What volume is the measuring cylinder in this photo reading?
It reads 14 mL
